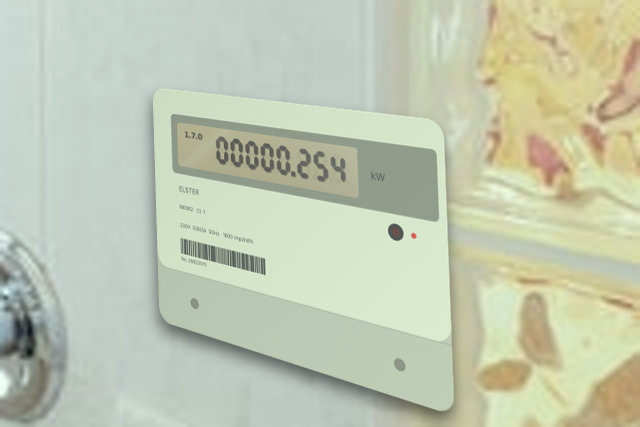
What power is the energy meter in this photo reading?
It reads 0.254 kW
